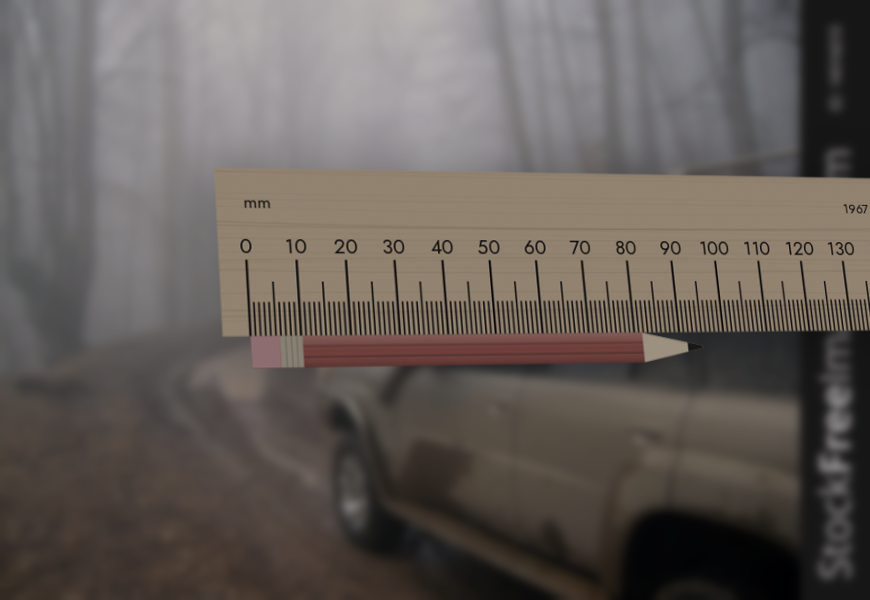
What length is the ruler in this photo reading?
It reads 95 mm
